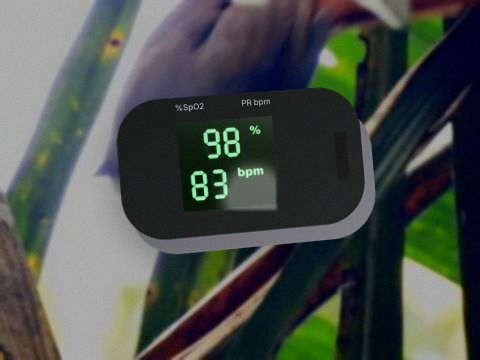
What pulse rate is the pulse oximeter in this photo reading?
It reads 83 bpm
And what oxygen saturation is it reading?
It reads 98 %
